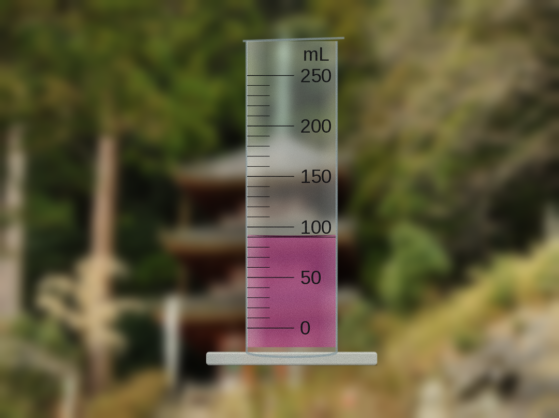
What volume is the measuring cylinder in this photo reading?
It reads 90 mL
